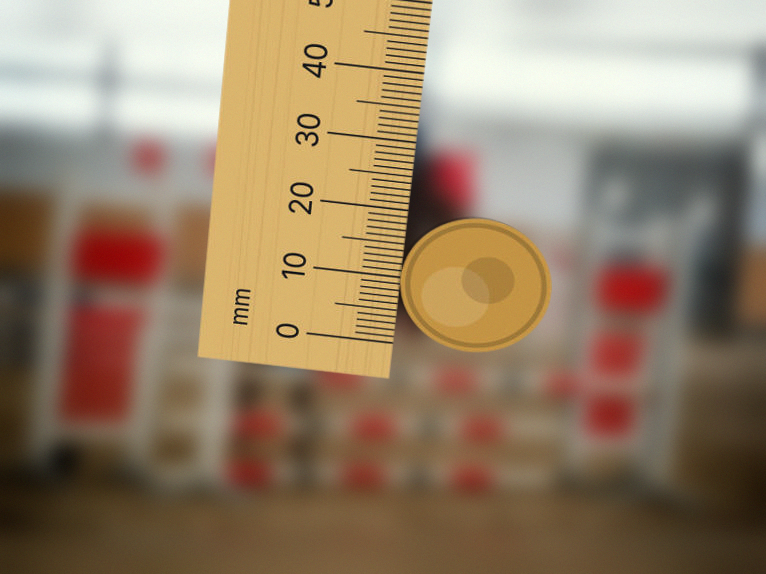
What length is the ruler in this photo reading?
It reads 20 mm
